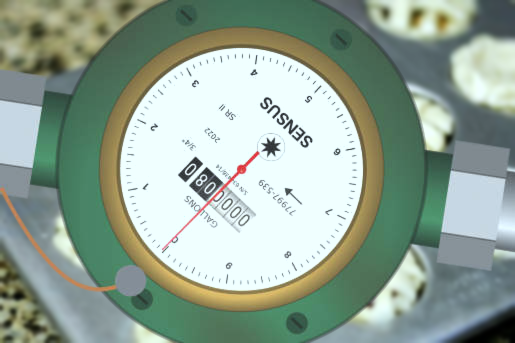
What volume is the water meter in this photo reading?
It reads 80.0 gal
